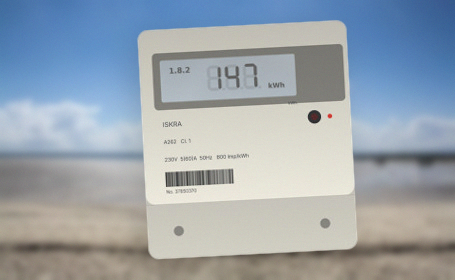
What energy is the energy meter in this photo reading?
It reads 147 kWh
